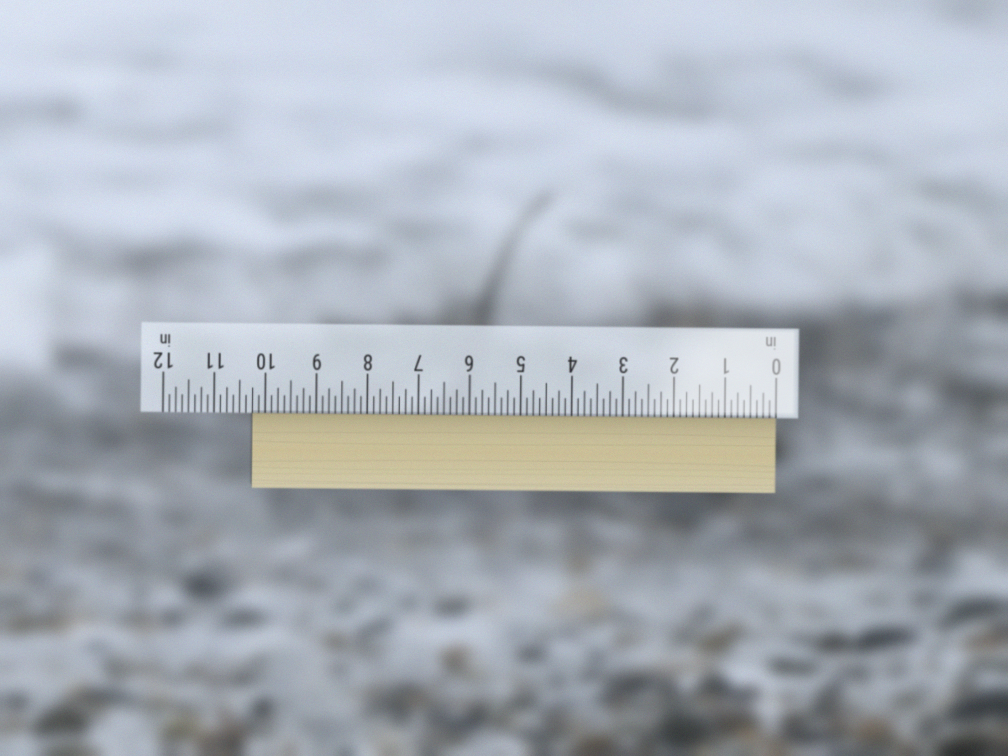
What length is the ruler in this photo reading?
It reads 10.25 in
